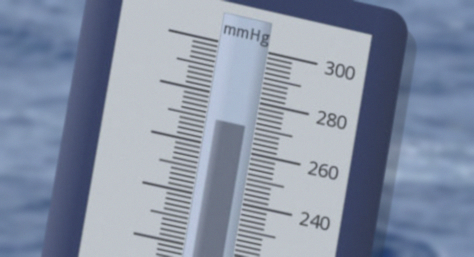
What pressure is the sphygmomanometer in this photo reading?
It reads 270 mmHg
